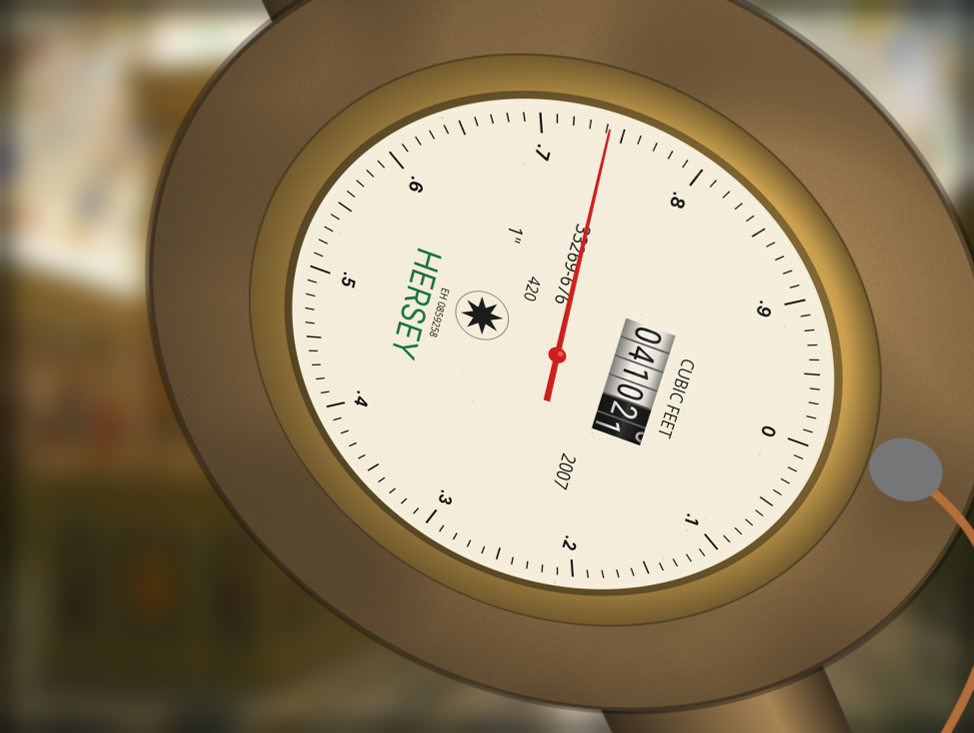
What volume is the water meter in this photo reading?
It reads 41020.74 ft³
